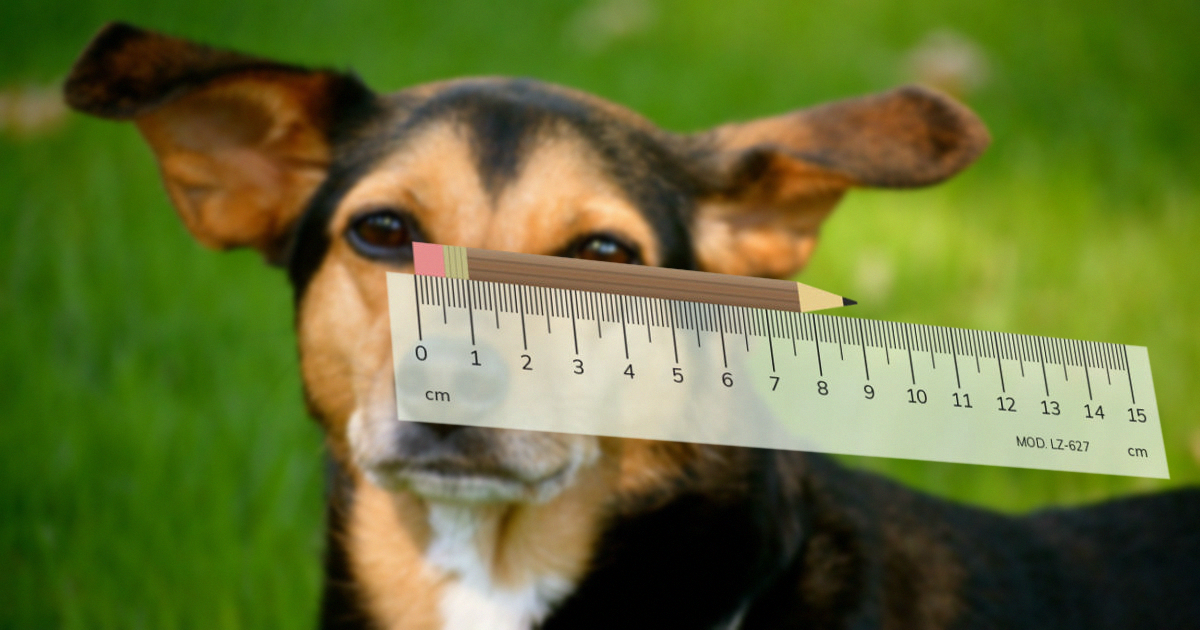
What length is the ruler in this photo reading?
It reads 9 cm
